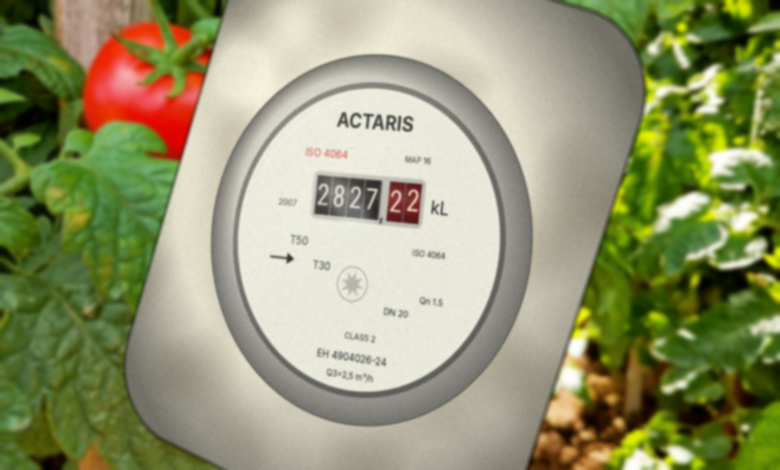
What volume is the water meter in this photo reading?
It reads 2827.22 kL
